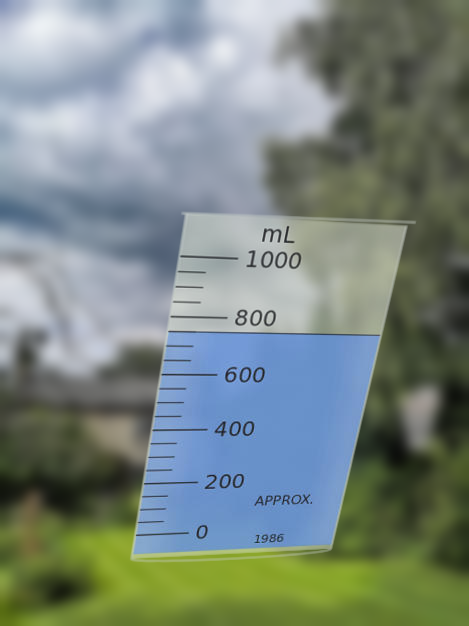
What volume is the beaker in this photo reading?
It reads 750 mL
